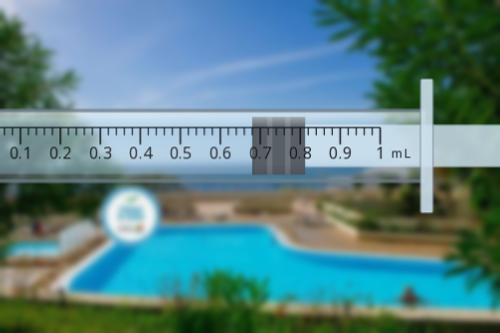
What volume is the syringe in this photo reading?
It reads 0.68 mL
